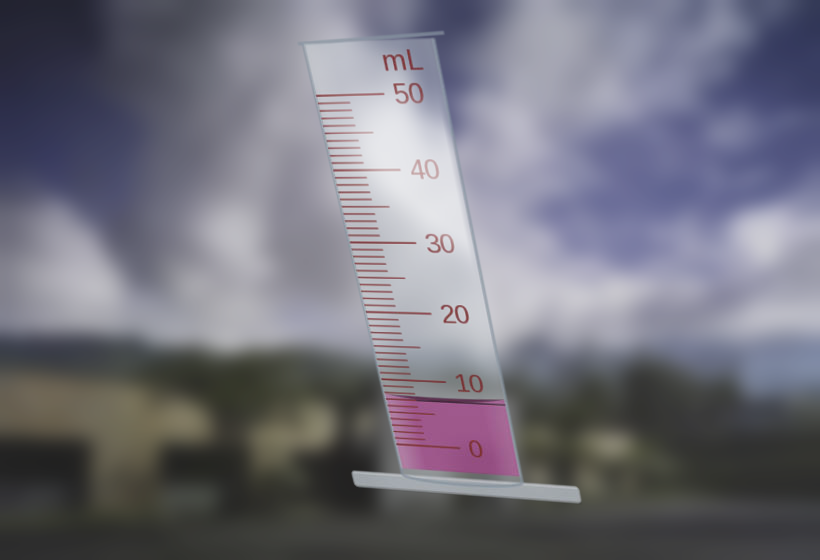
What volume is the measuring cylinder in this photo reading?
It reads 7 mL
